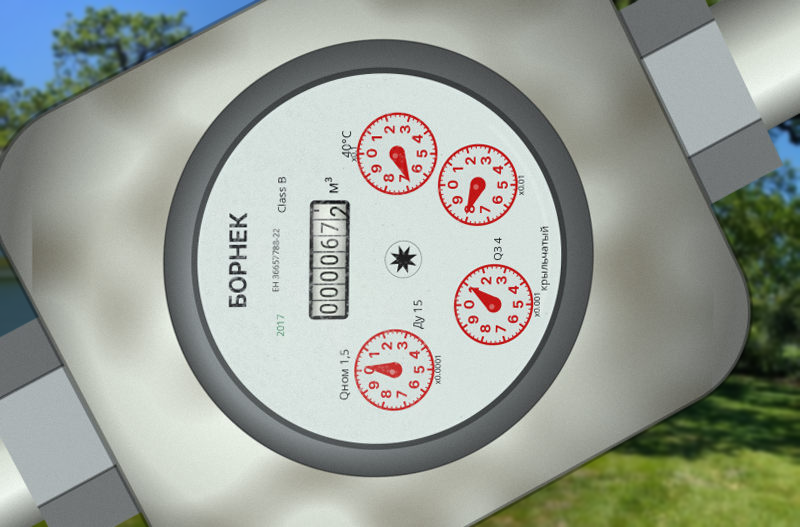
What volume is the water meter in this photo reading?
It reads 671.6810 m³
